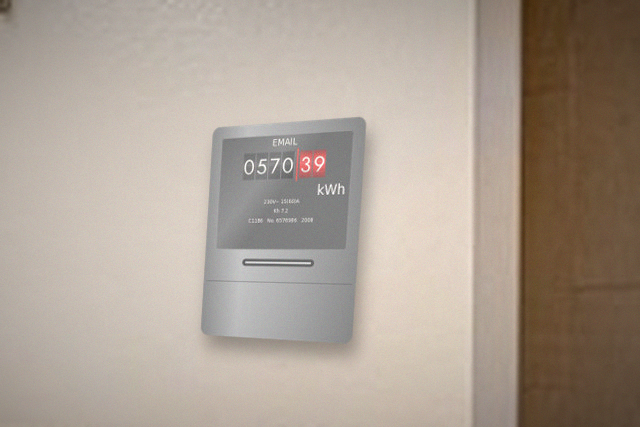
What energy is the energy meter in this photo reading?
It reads 570.39 kWh
